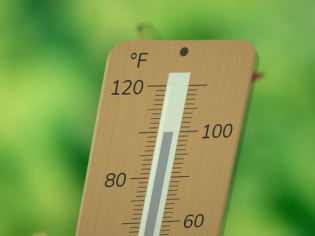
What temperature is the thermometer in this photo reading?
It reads 100 °F
